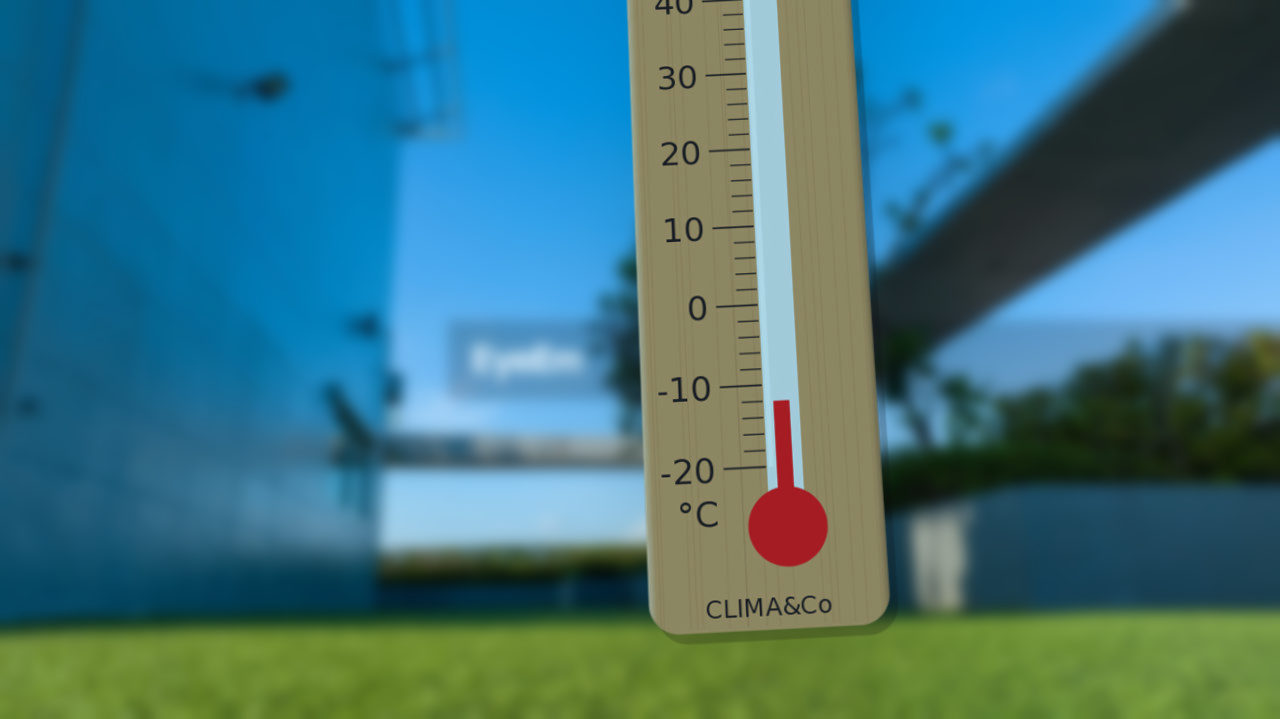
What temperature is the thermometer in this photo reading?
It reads -12 °C
